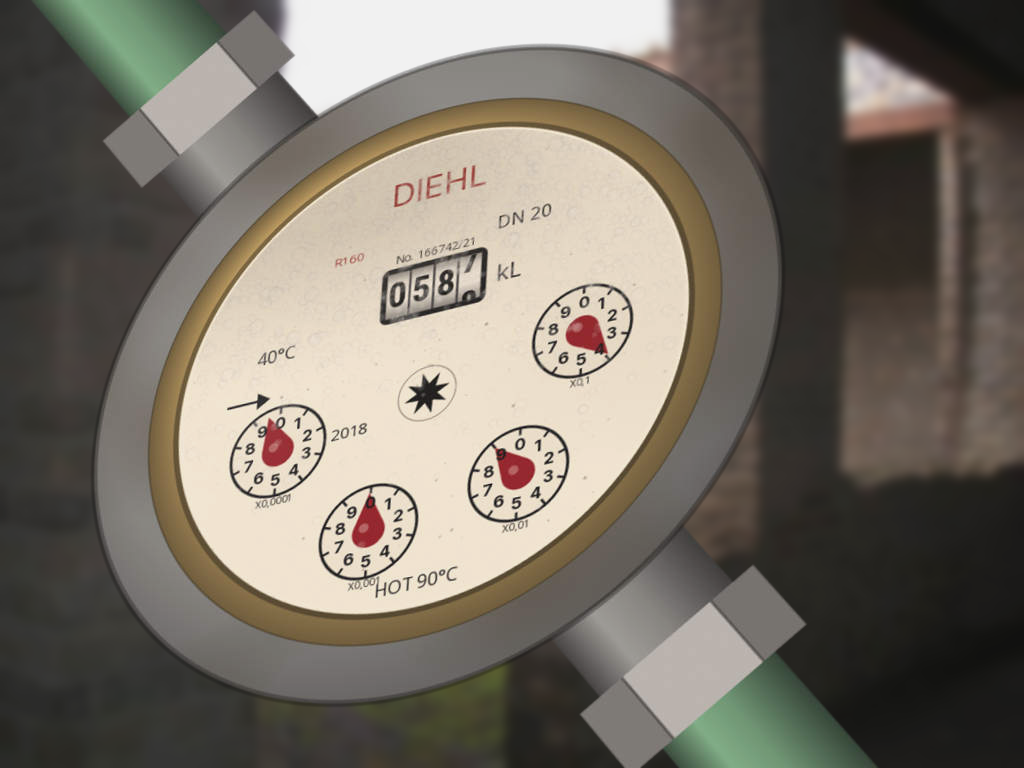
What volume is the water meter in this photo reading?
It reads 587.3899 kL
